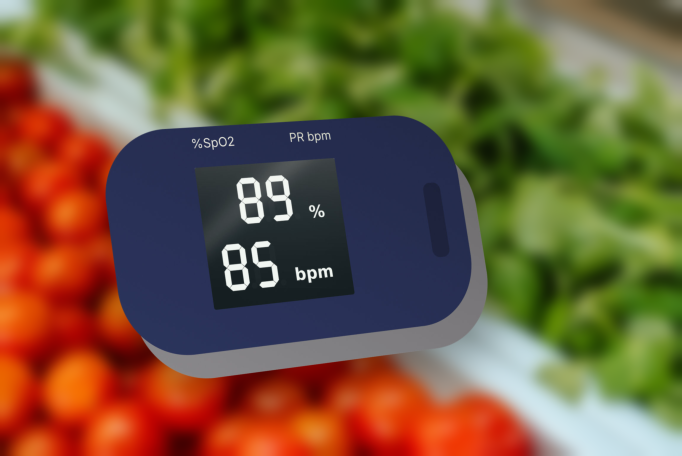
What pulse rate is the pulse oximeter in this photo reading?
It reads 85 bpm
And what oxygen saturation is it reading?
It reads 89 %
